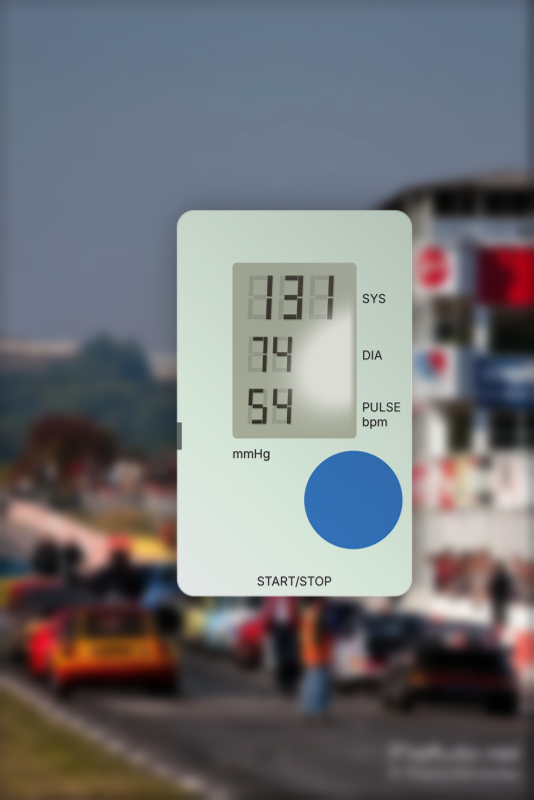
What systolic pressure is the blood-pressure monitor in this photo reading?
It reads 131 mmHg
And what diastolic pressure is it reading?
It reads 74 mmHg
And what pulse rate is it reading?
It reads 54 bpm
